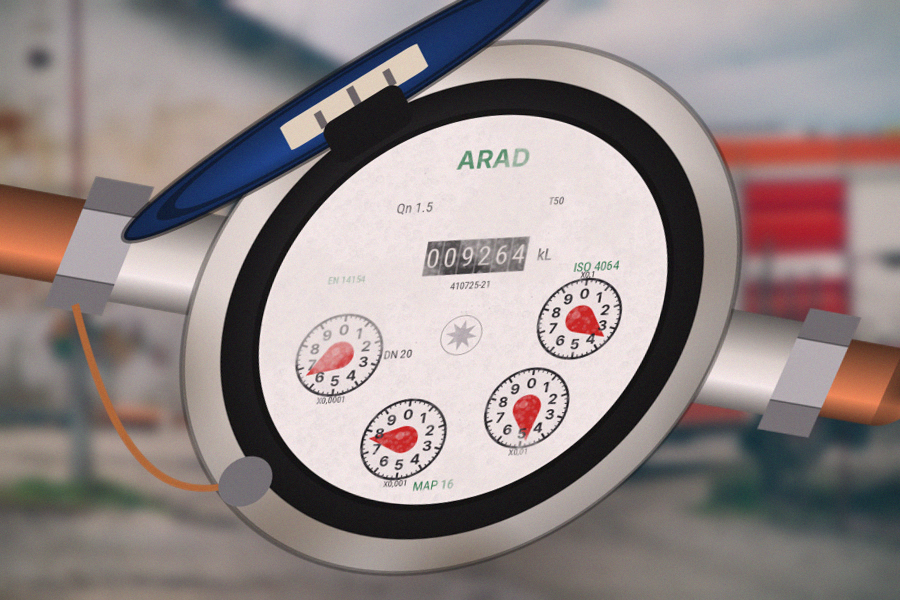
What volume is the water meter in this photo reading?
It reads 9264.3476 kL
